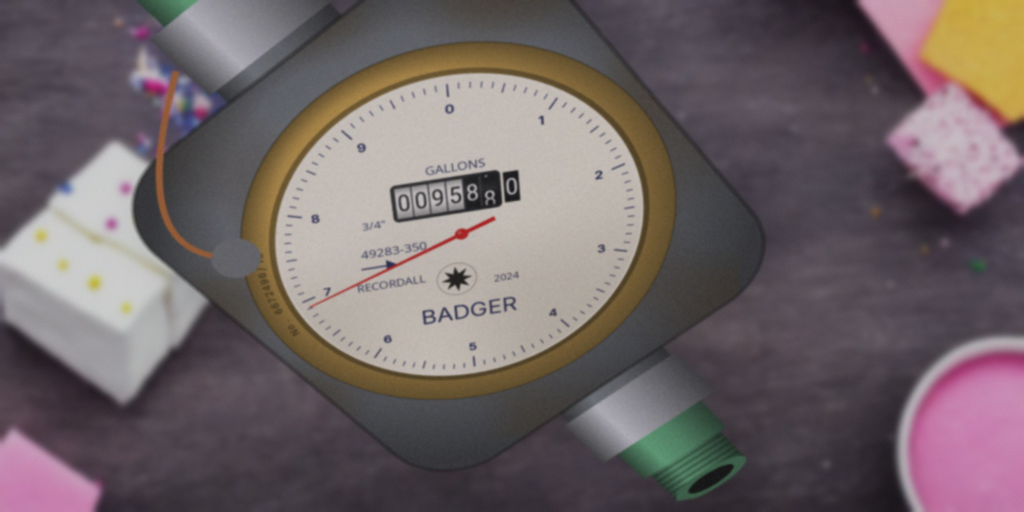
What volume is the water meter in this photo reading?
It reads 95876.9 gal
